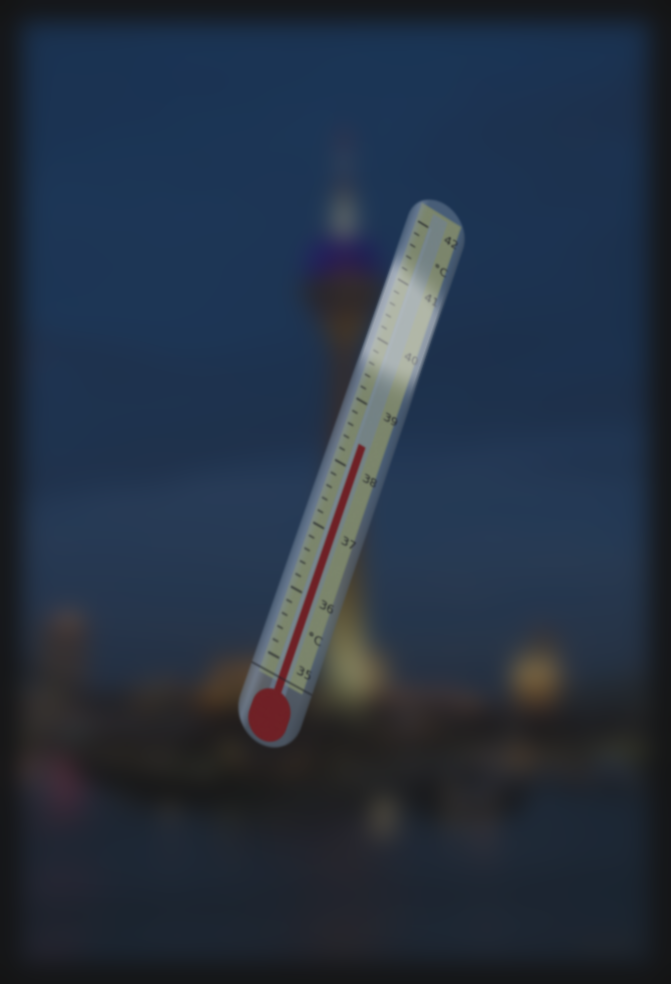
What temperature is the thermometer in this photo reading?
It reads 38.4 °C
